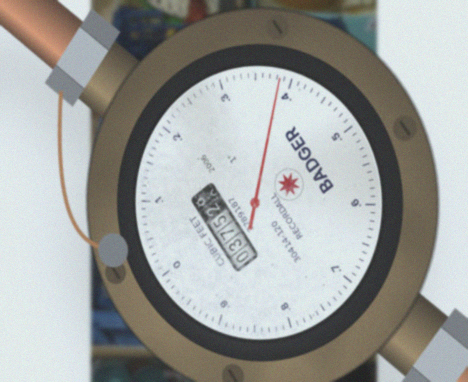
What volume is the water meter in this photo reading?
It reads 37528.38 ft³
